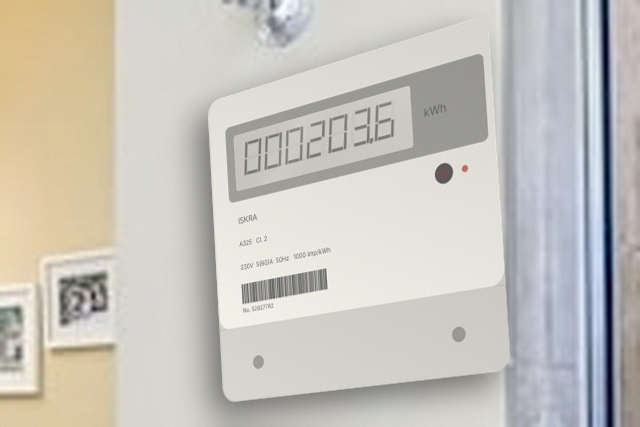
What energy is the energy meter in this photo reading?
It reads 203.6 kWh
